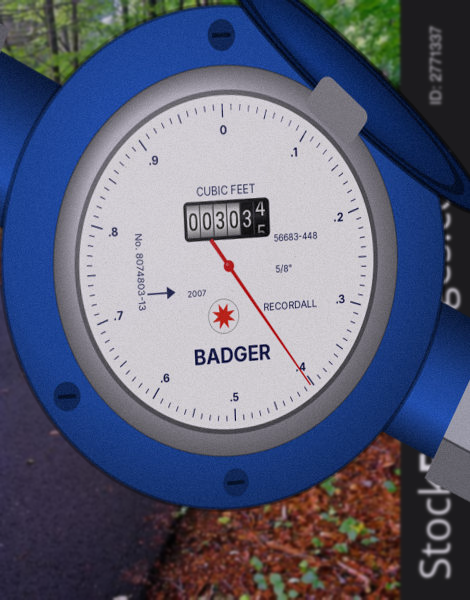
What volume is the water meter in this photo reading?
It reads 3034.40 ft³
